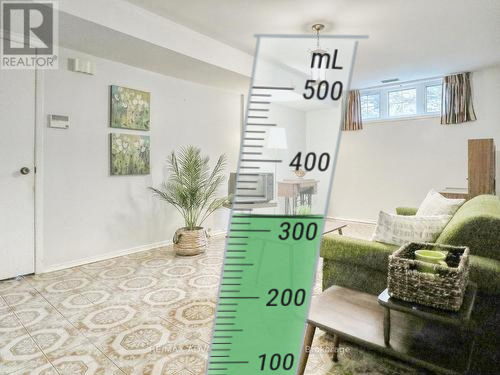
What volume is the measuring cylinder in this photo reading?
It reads 320 mL
